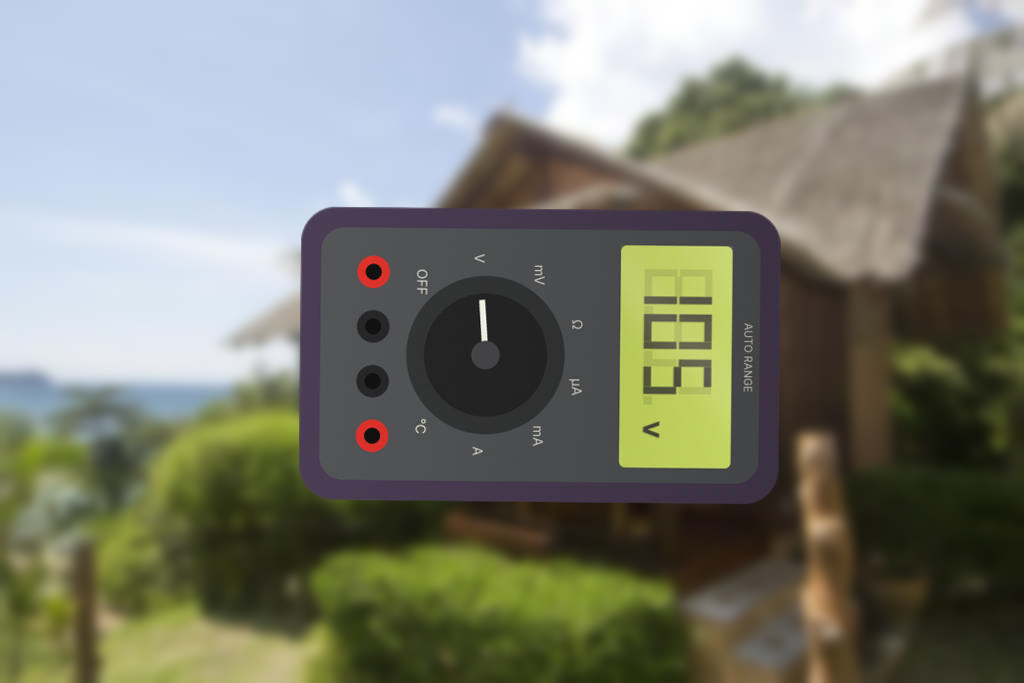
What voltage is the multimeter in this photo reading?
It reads 105 V
